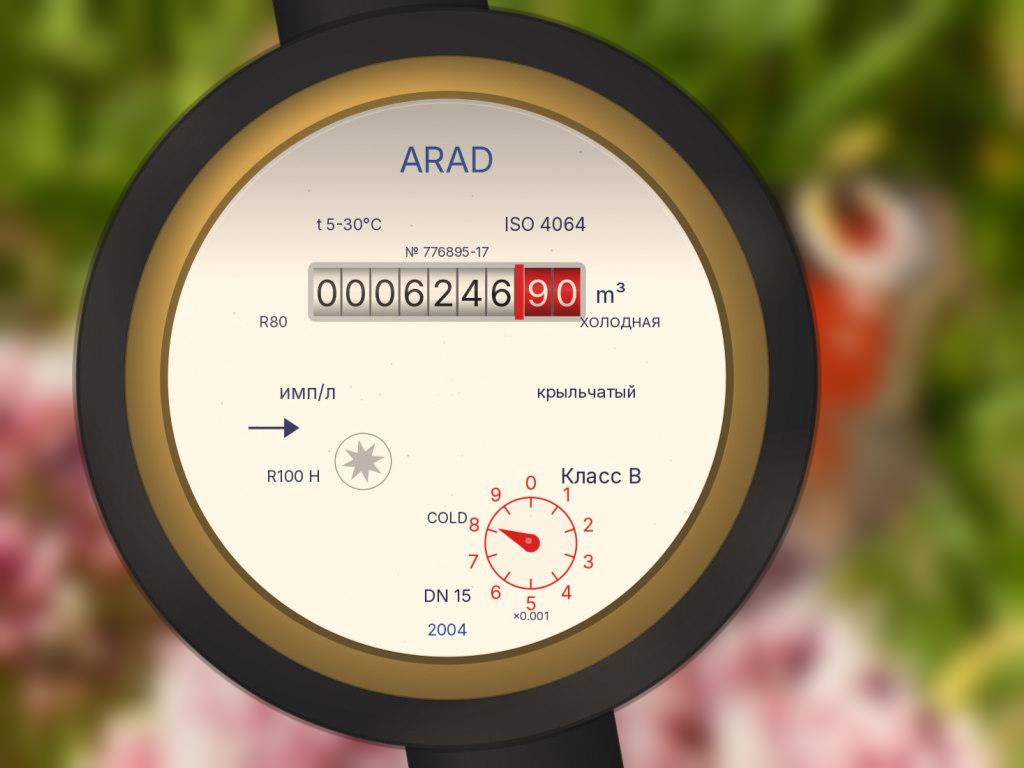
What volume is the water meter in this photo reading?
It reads 6246.908 m³
